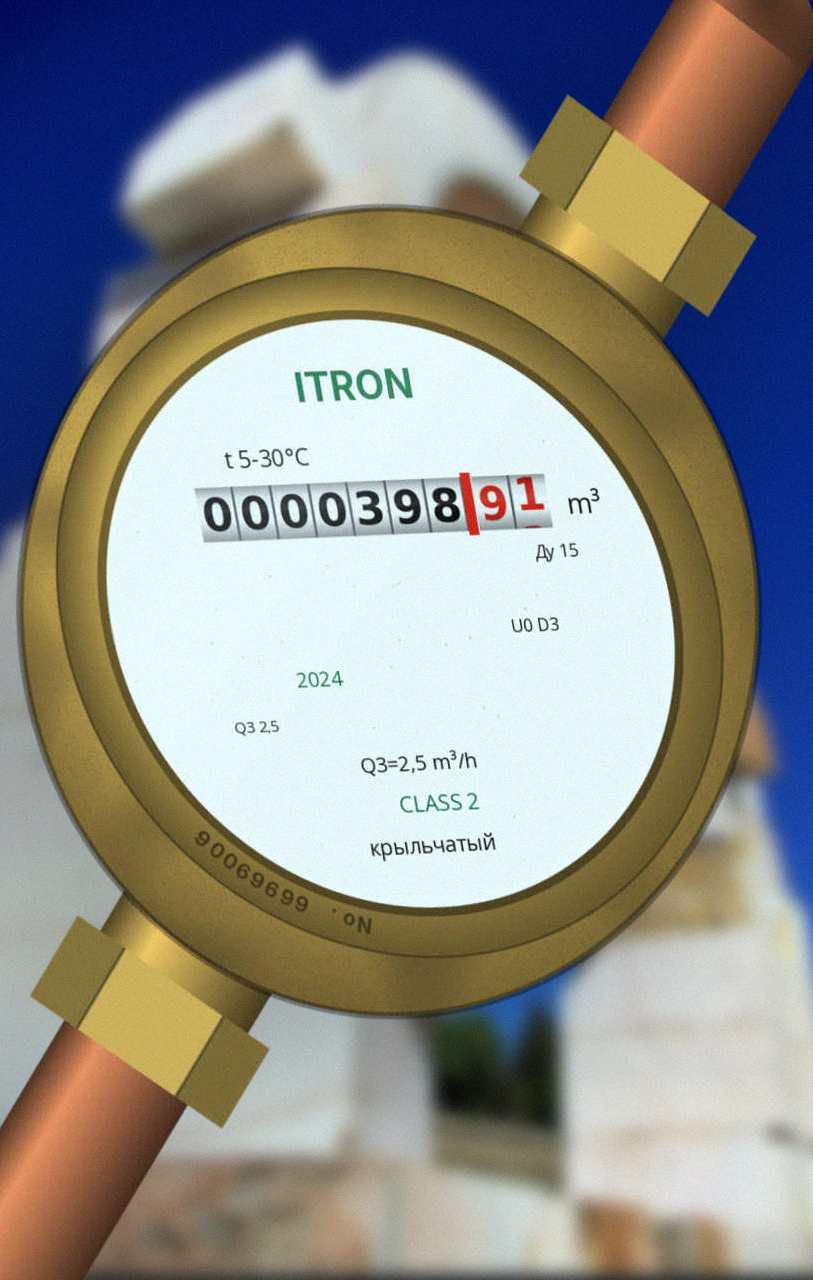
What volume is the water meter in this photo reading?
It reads 398.91 m³
